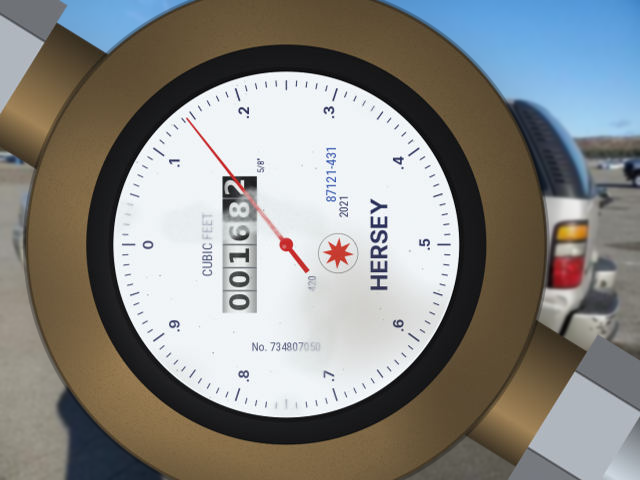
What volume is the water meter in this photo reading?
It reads 1682.14 ft³
